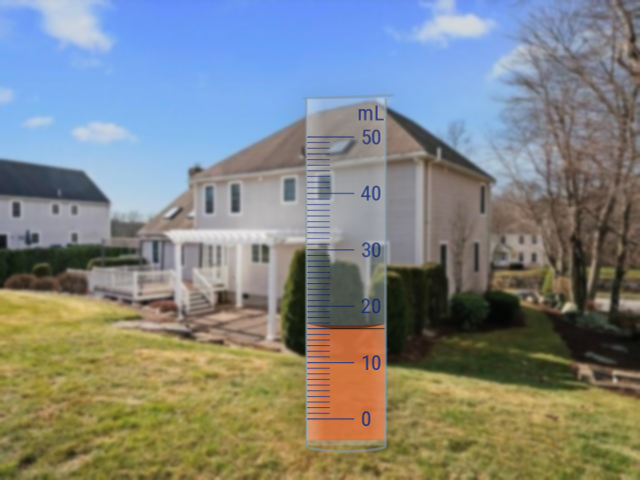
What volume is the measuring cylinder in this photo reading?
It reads 16 mL
